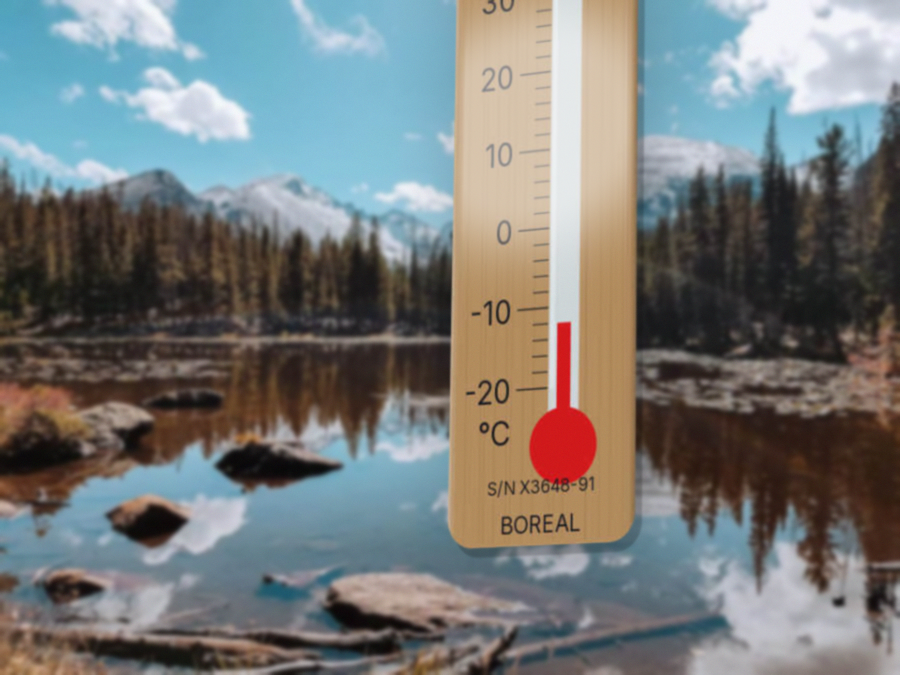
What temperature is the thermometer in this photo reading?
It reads -12 °C
